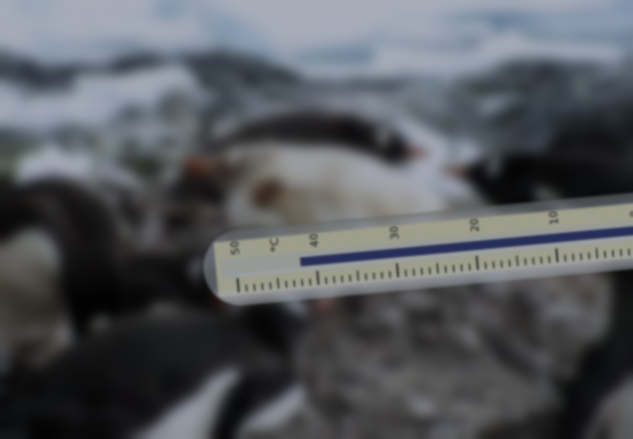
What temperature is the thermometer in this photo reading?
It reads 42 °C
